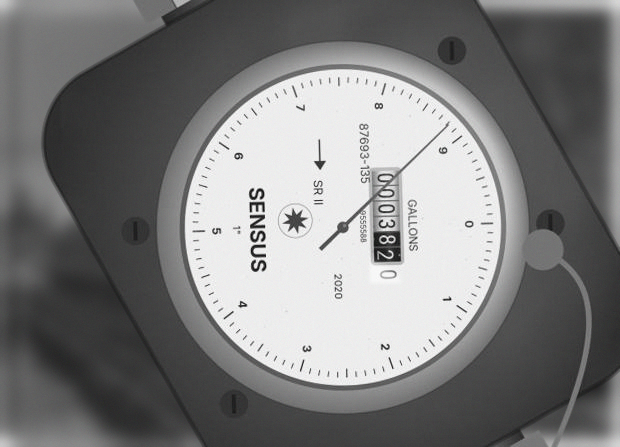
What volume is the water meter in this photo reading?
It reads 3818.8 gal
